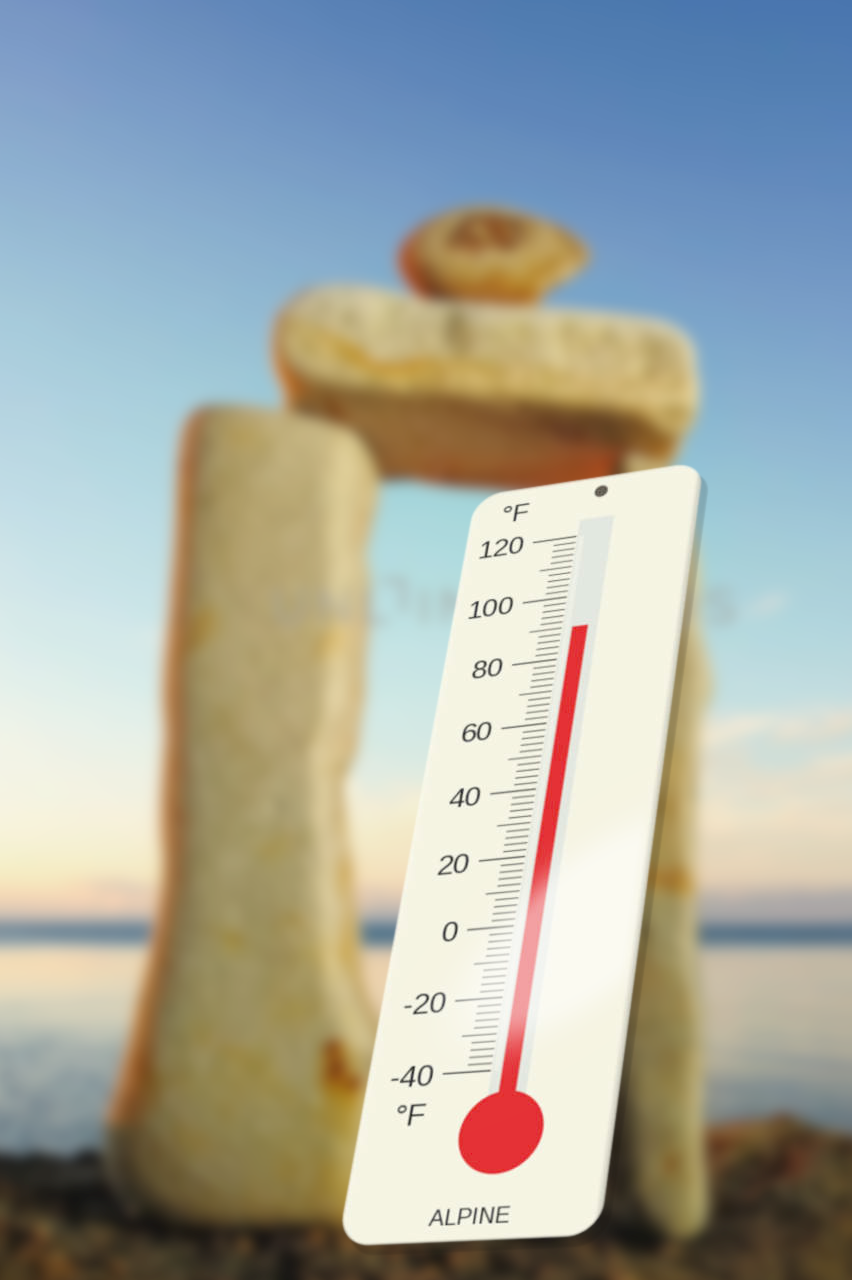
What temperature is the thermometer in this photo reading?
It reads 90 °F
